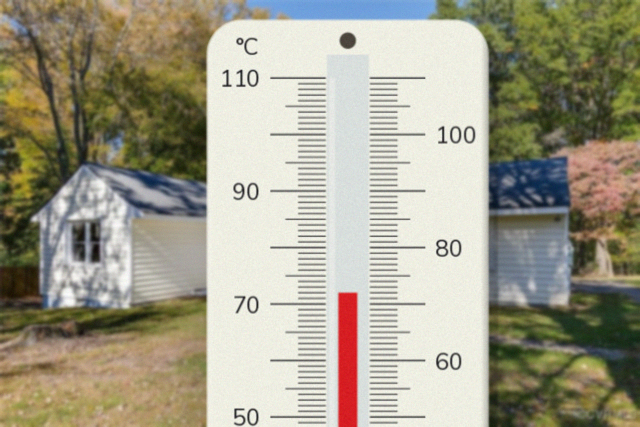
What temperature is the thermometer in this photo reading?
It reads 72 °C
